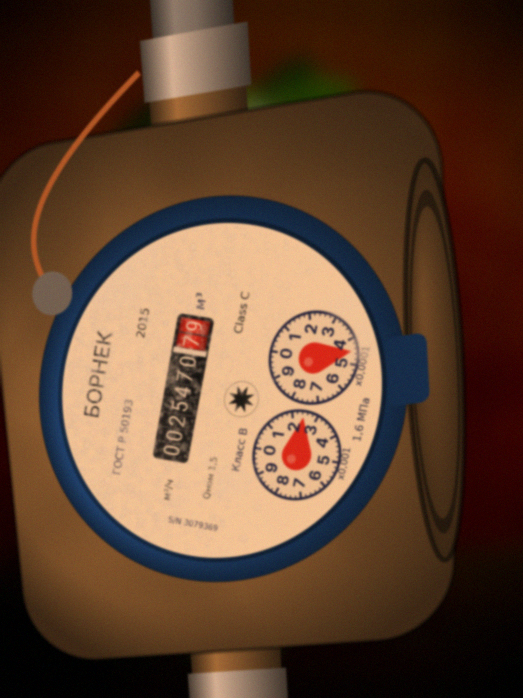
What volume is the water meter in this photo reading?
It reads 25470.7924 m³
